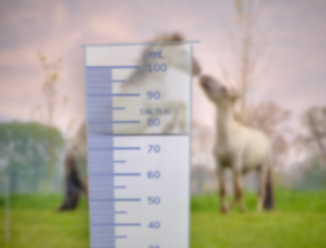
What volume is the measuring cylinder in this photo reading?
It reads 75 mL
